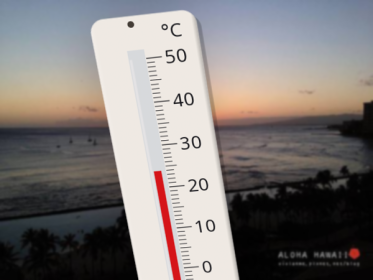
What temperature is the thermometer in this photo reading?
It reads 24 °C
